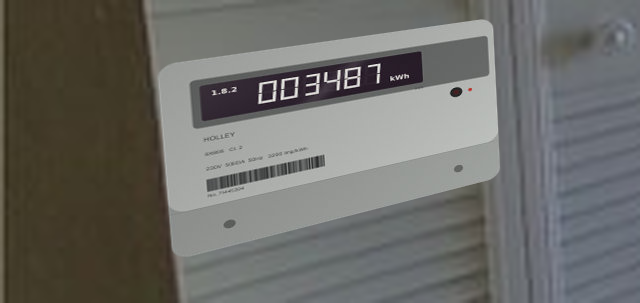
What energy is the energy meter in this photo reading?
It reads 3487 kWh
